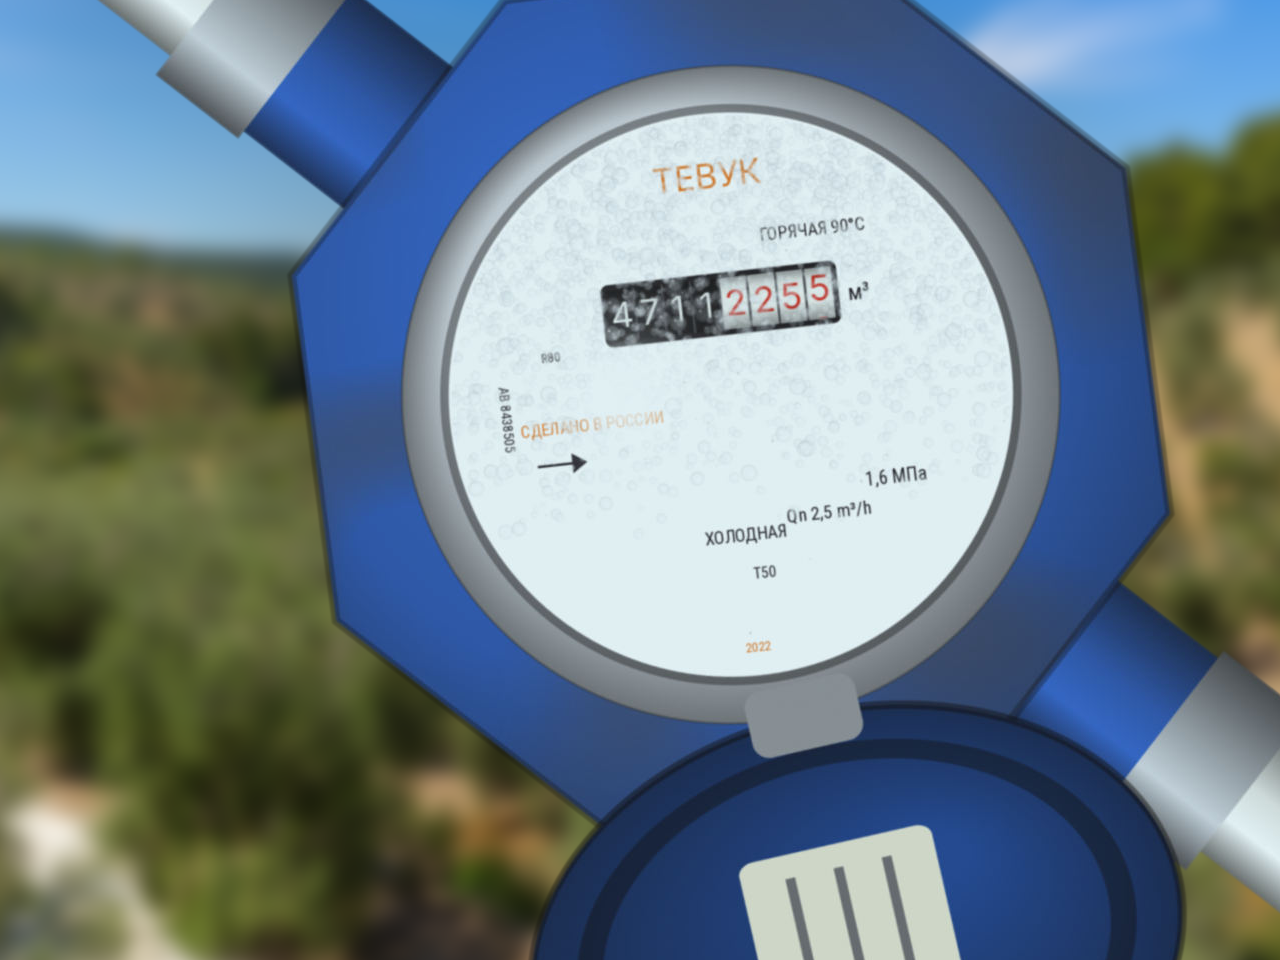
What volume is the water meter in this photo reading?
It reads 4711.2255 m³
